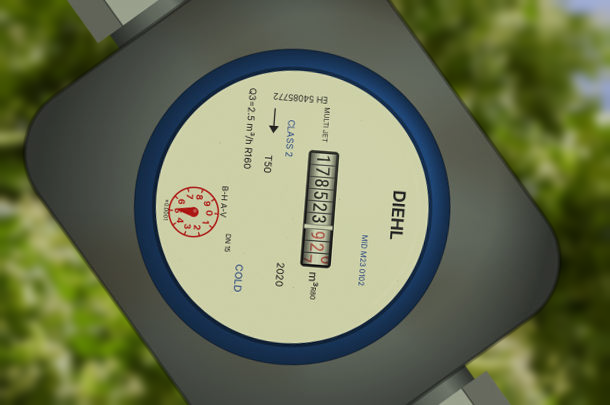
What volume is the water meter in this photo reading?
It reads 178523.9265 m³
